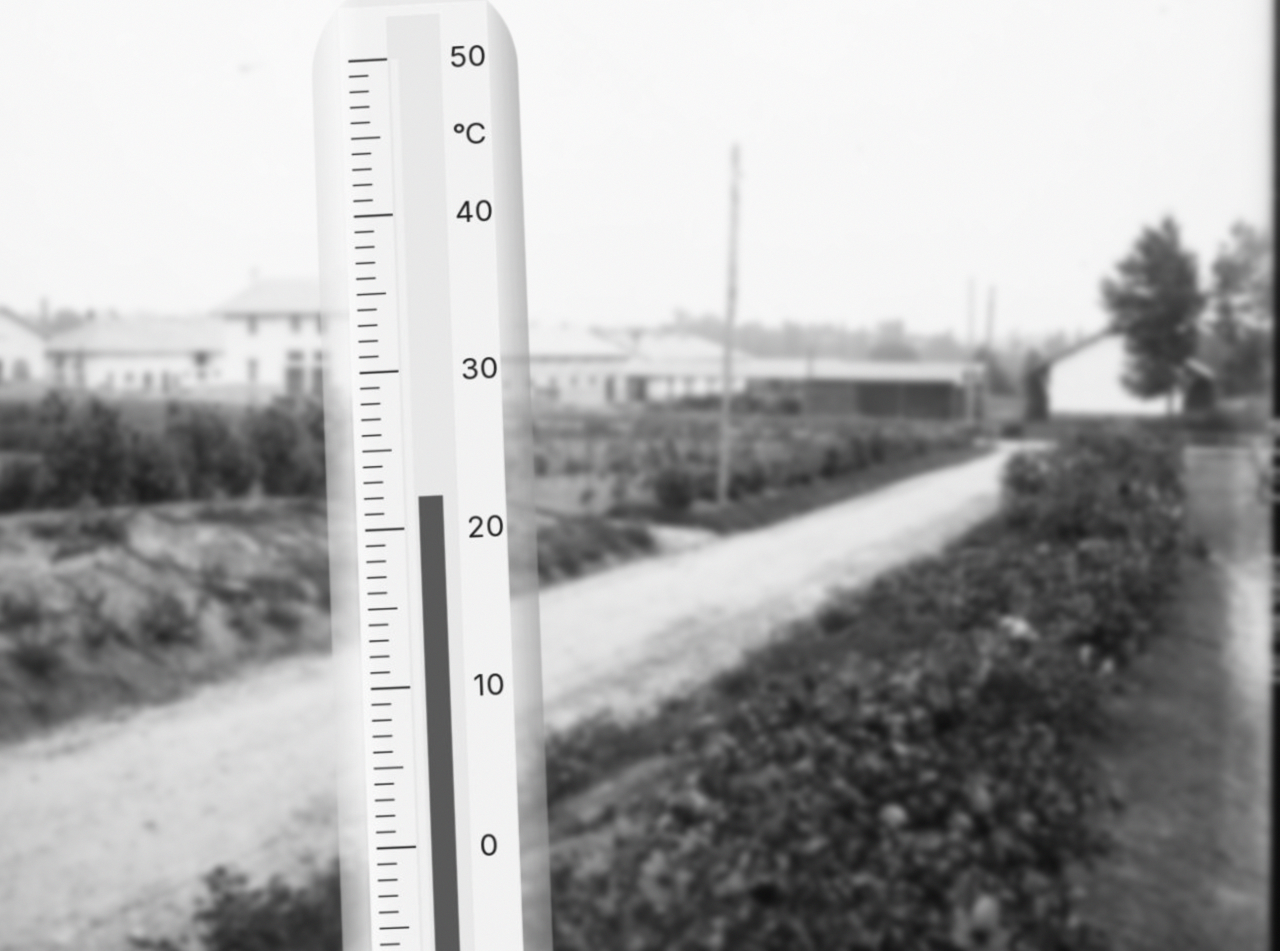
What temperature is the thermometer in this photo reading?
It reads 22 °C
